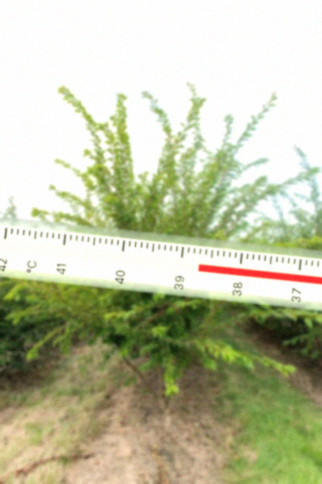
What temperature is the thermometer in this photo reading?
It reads 38.7 °C
